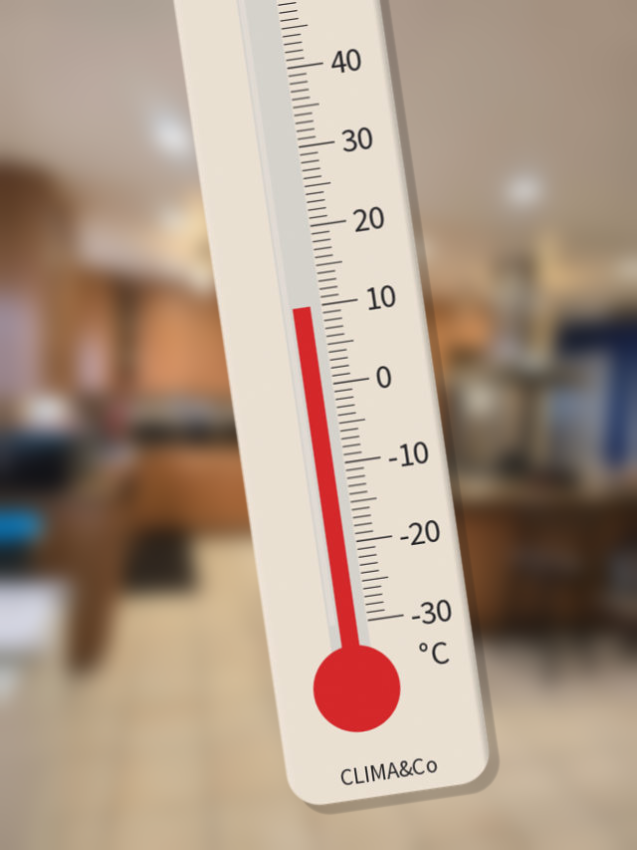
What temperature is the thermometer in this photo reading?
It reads 10 °C
